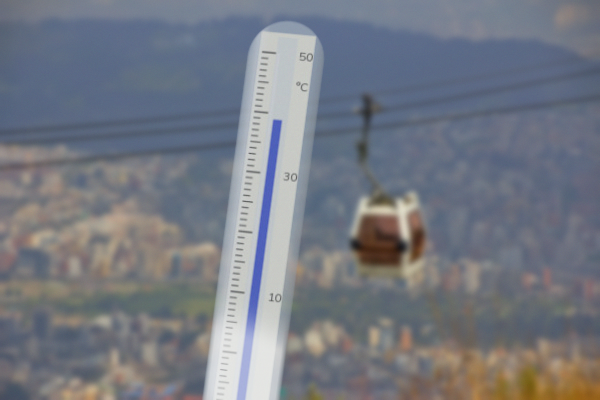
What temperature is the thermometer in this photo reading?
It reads 39 °C
